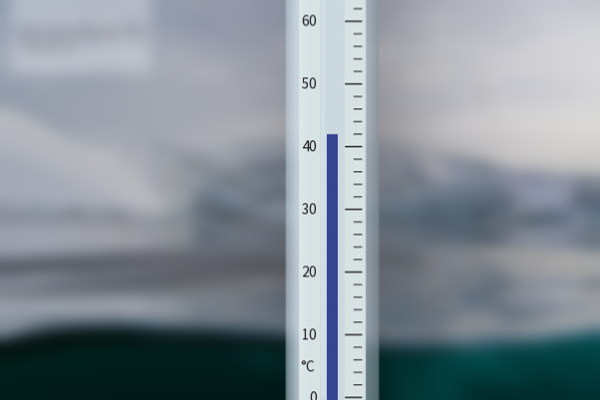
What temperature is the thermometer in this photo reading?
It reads 42 °C
